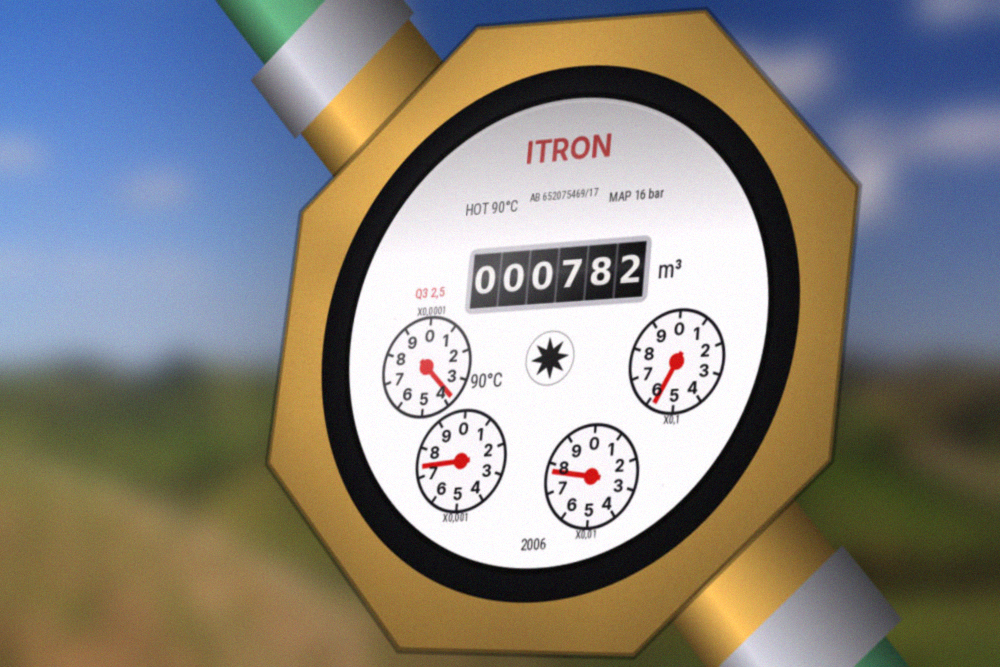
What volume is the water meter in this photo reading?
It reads 782.5773 m³
